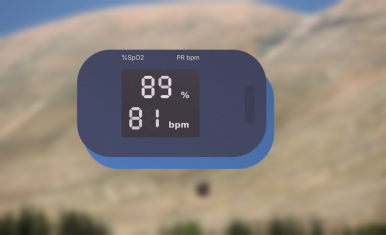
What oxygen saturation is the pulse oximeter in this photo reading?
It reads 89 %
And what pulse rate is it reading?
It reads 81 bpm
